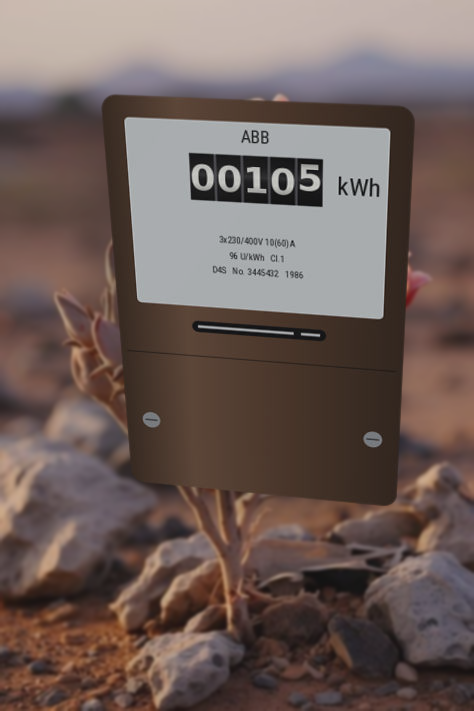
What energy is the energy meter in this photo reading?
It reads 105 kWh
